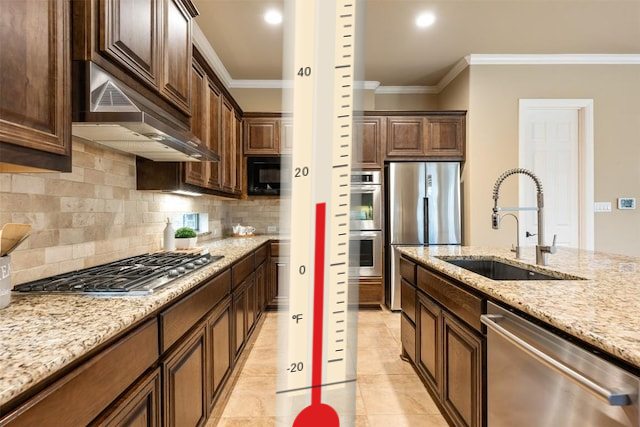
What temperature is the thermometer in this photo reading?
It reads 13 °F
